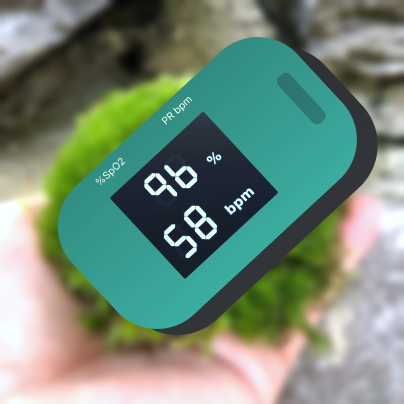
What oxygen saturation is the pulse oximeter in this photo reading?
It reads 96 %
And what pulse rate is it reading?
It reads 58 bpm
